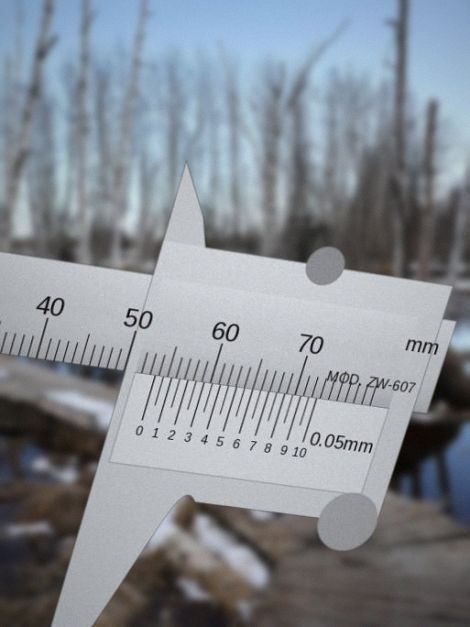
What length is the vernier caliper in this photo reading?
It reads 53.6 mm
